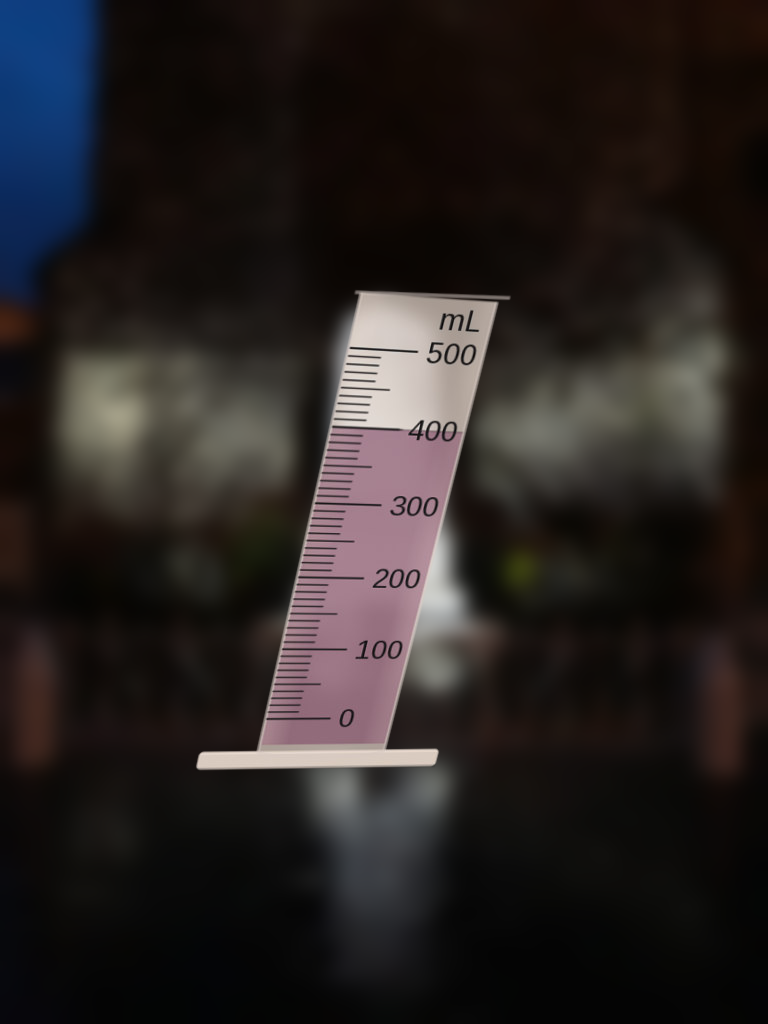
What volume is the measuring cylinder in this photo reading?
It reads 400 mL
